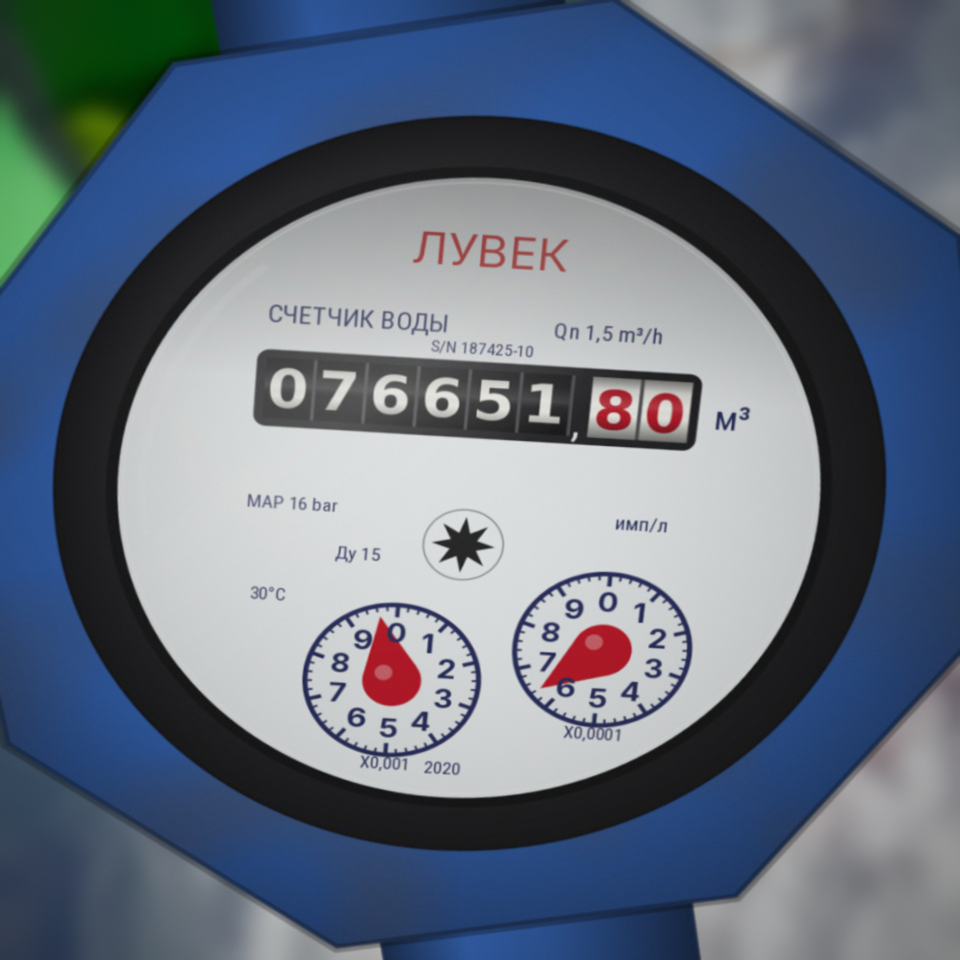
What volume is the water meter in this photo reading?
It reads 76651.7996 m³
